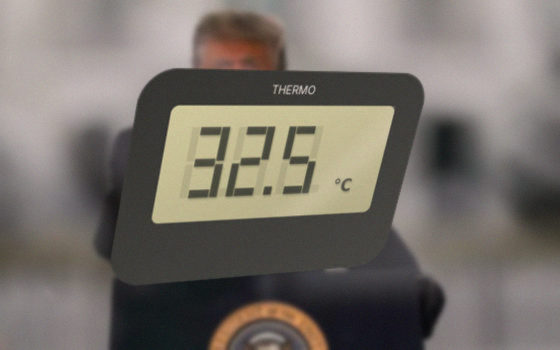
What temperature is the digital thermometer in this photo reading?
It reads 32.5 °C
